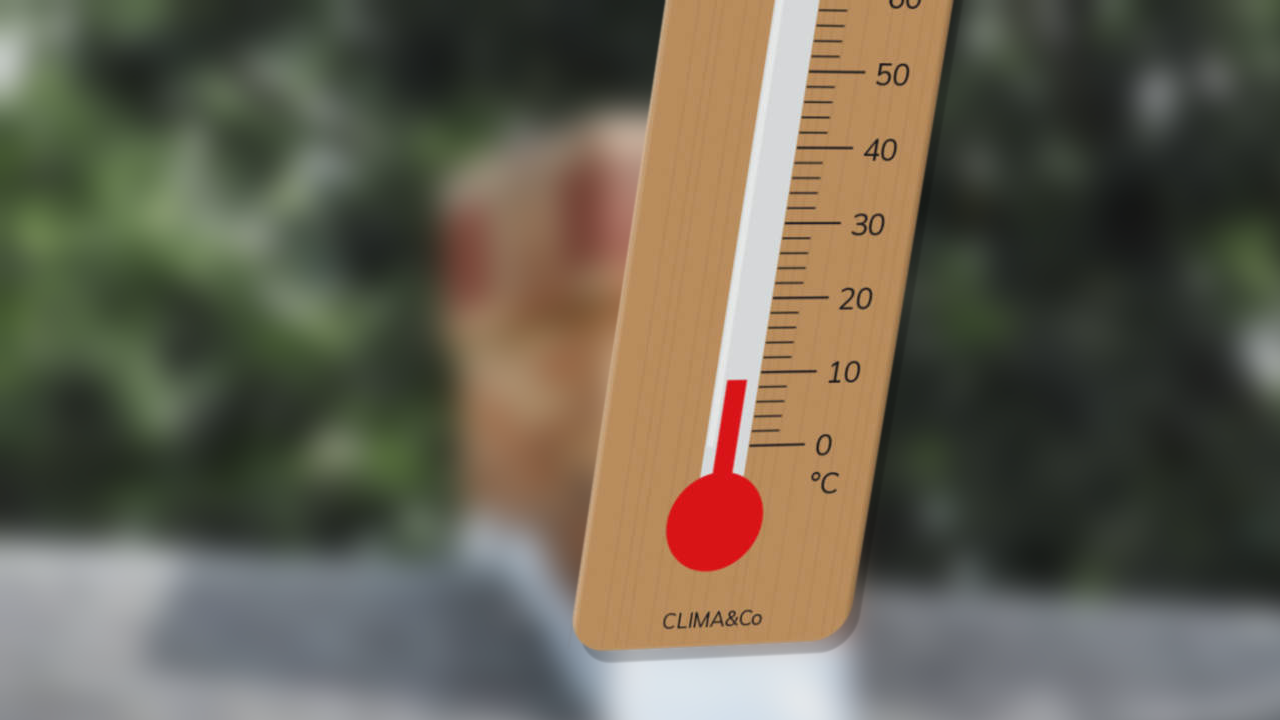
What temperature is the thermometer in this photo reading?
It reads 9 °C
